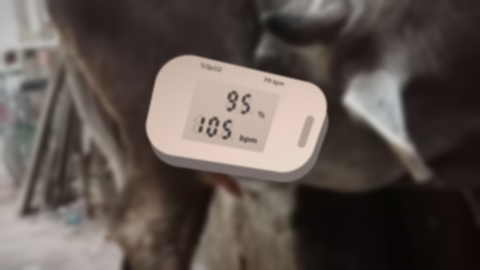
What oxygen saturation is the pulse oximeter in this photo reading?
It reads 95 %
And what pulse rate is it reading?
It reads 105 bpm
